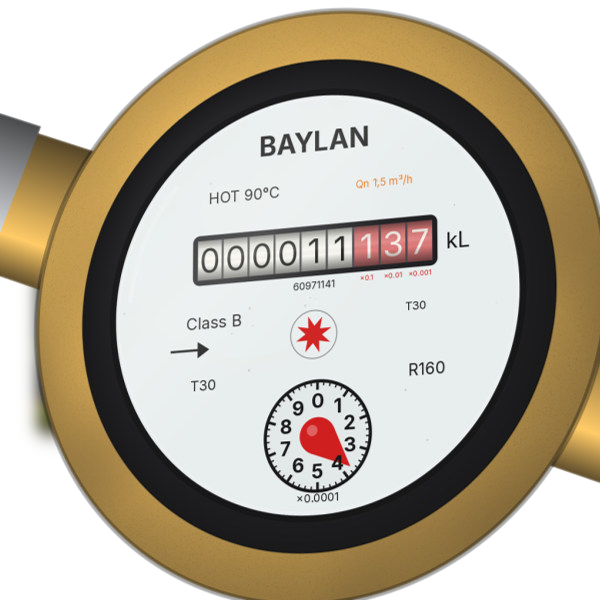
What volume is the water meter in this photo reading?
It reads 11.1373 kL
